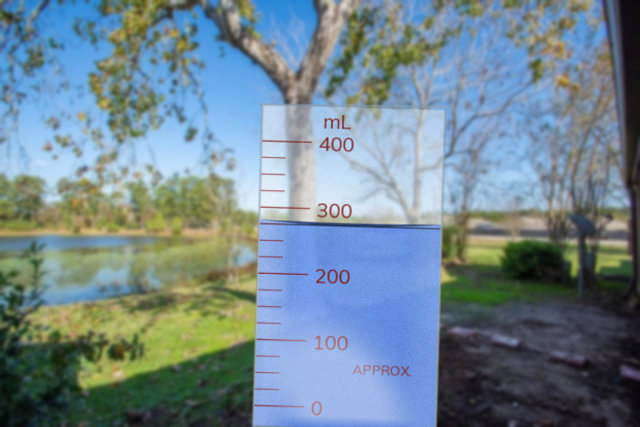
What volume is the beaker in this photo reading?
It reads 275 mL
